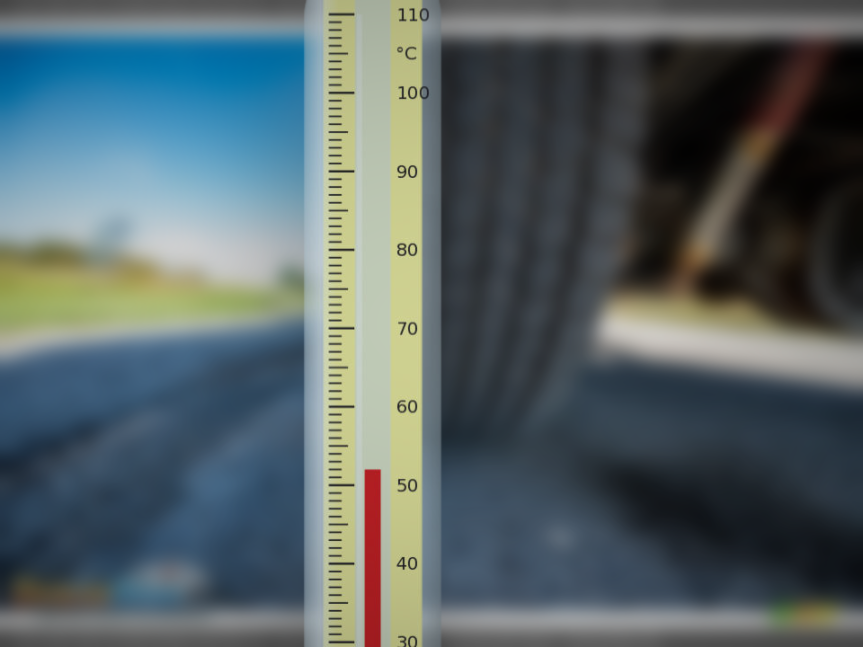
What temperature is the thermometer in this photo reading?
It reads 52 °C
